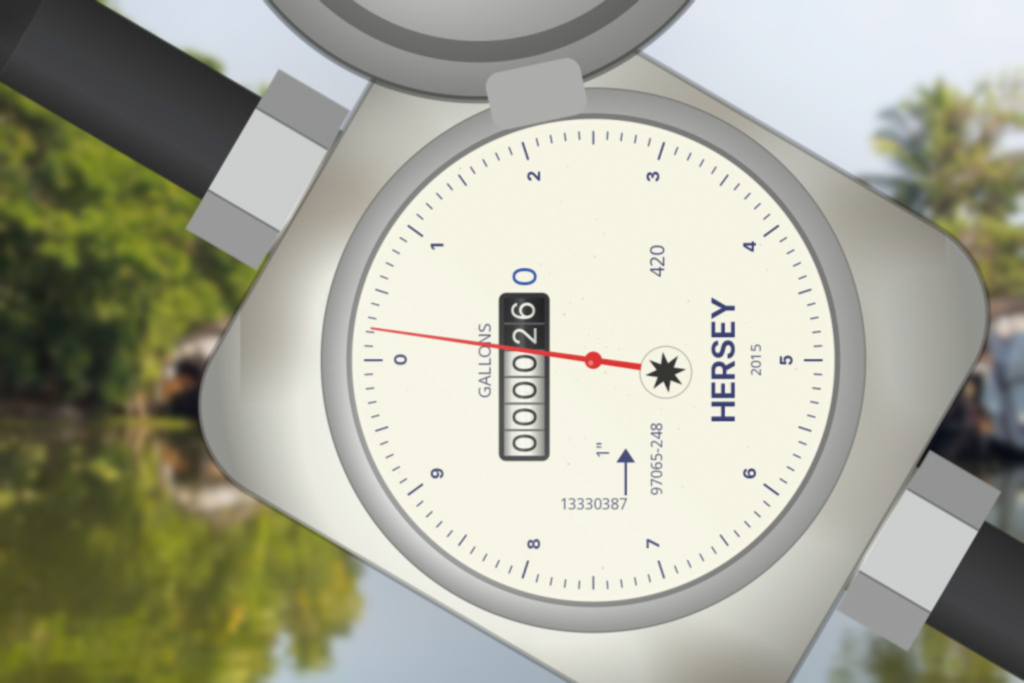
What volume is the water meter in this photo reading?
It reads 260.2 gal
